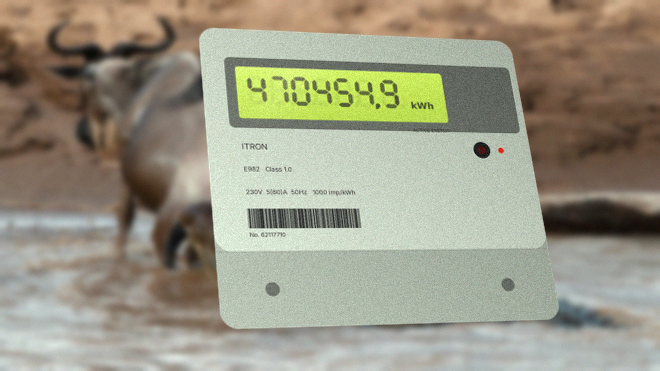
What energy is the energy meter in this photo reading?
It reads 470454.9 kWh
